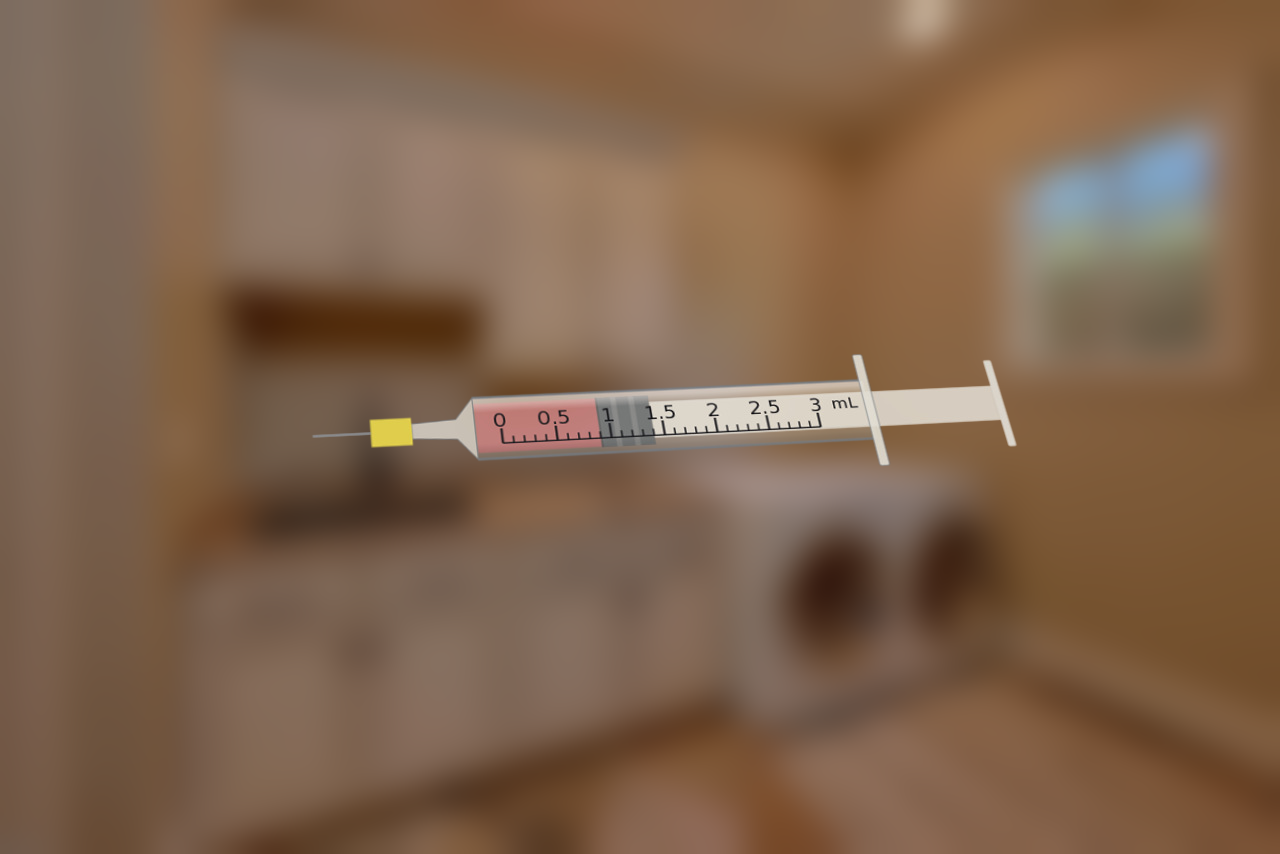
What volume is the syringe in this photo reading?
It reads 0.9 mL
